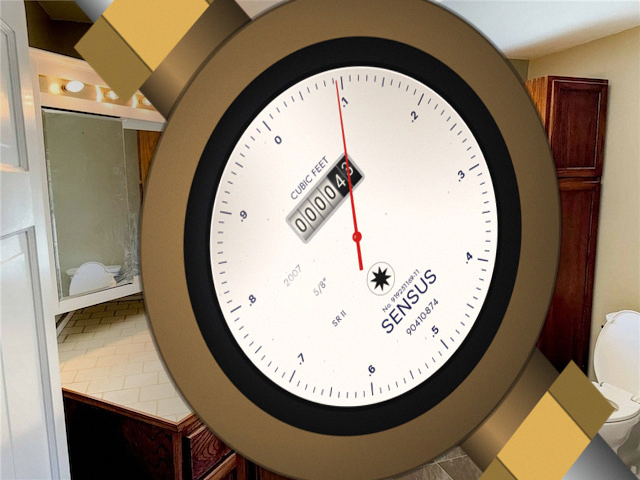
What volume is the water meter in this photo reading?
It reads 43.09 ft³
